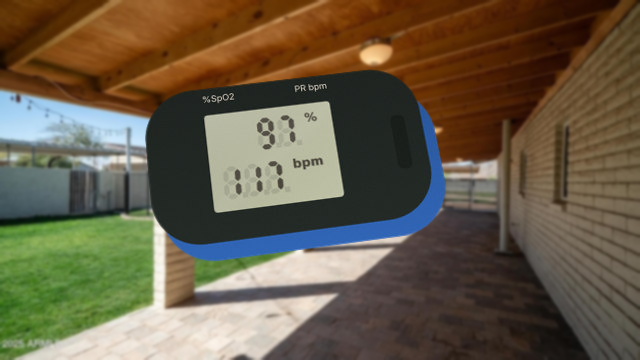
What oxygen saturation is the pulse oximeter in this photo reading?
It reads 97 %
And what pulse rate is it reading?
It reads 117 bpm
